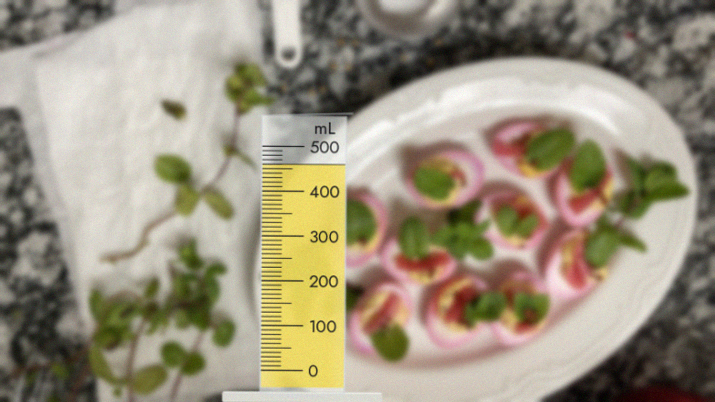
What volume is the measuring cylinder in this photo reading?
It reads 460 mL
